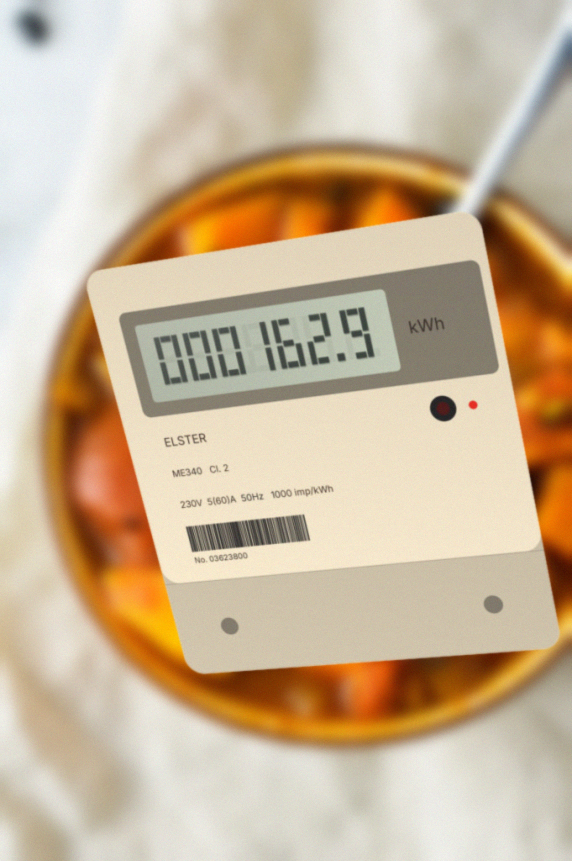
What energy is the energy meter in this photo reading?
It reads 162.9 kWh
